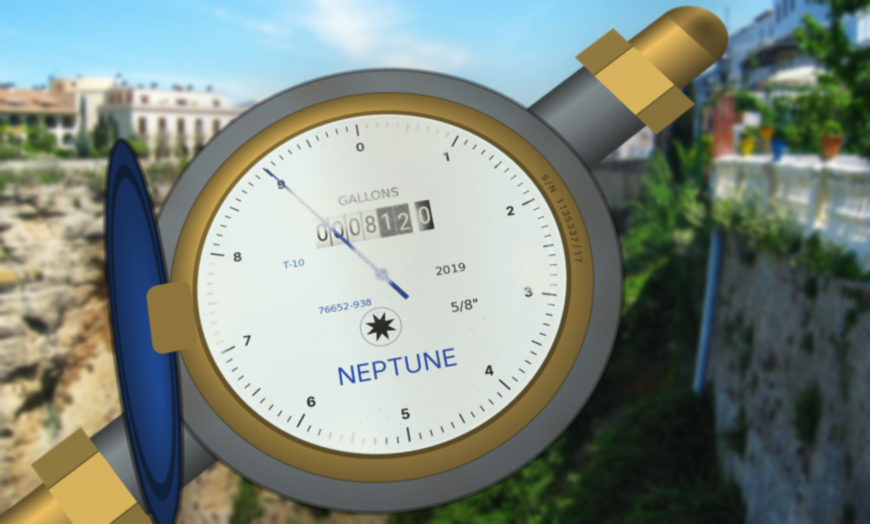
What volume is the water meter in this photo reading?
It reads 8119.0 gal
